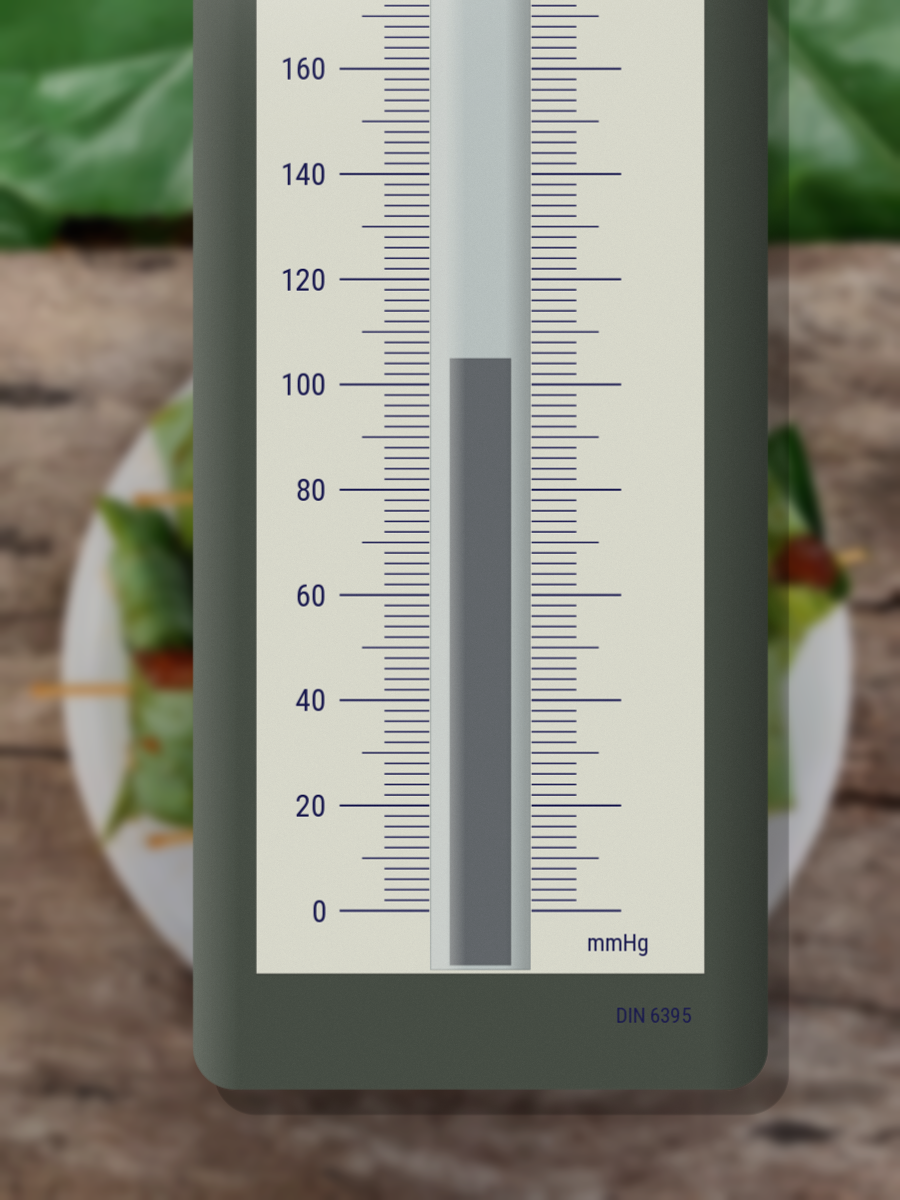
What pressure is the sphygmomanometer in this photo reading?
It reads 105 mmHg
